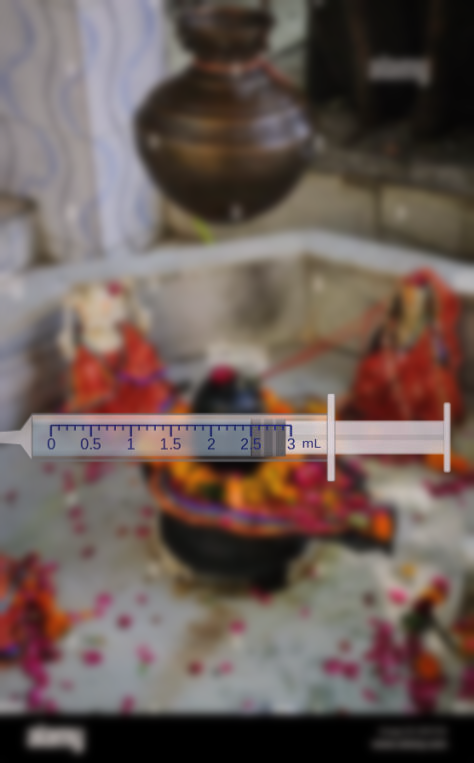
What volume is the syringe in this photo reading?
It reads 2.5 mL
